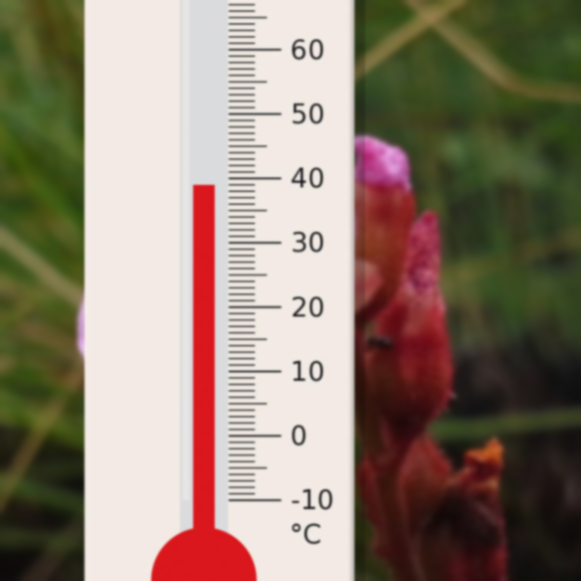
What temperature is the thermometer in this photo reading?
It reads 39 °C
